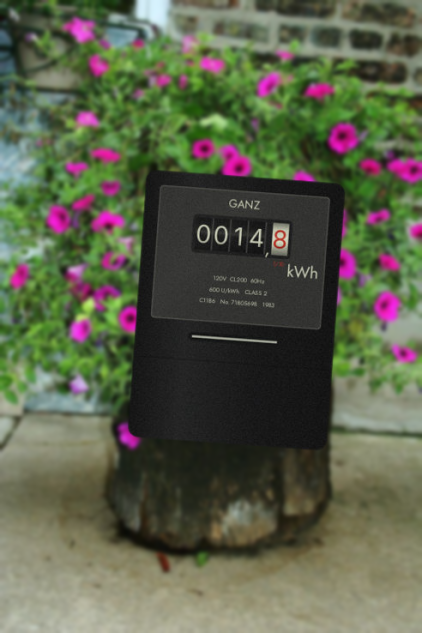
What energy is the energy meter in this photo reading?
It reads 14.8 kWh
